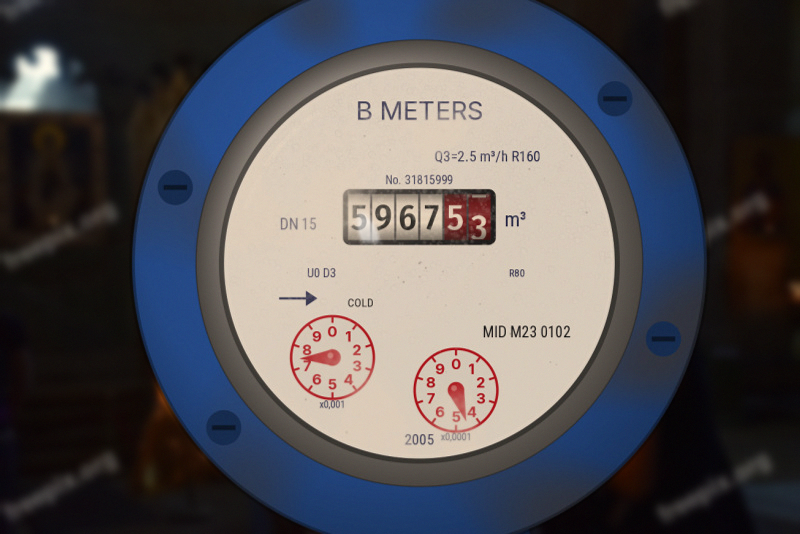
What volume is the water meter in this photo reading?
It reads 5967.5274 m³
